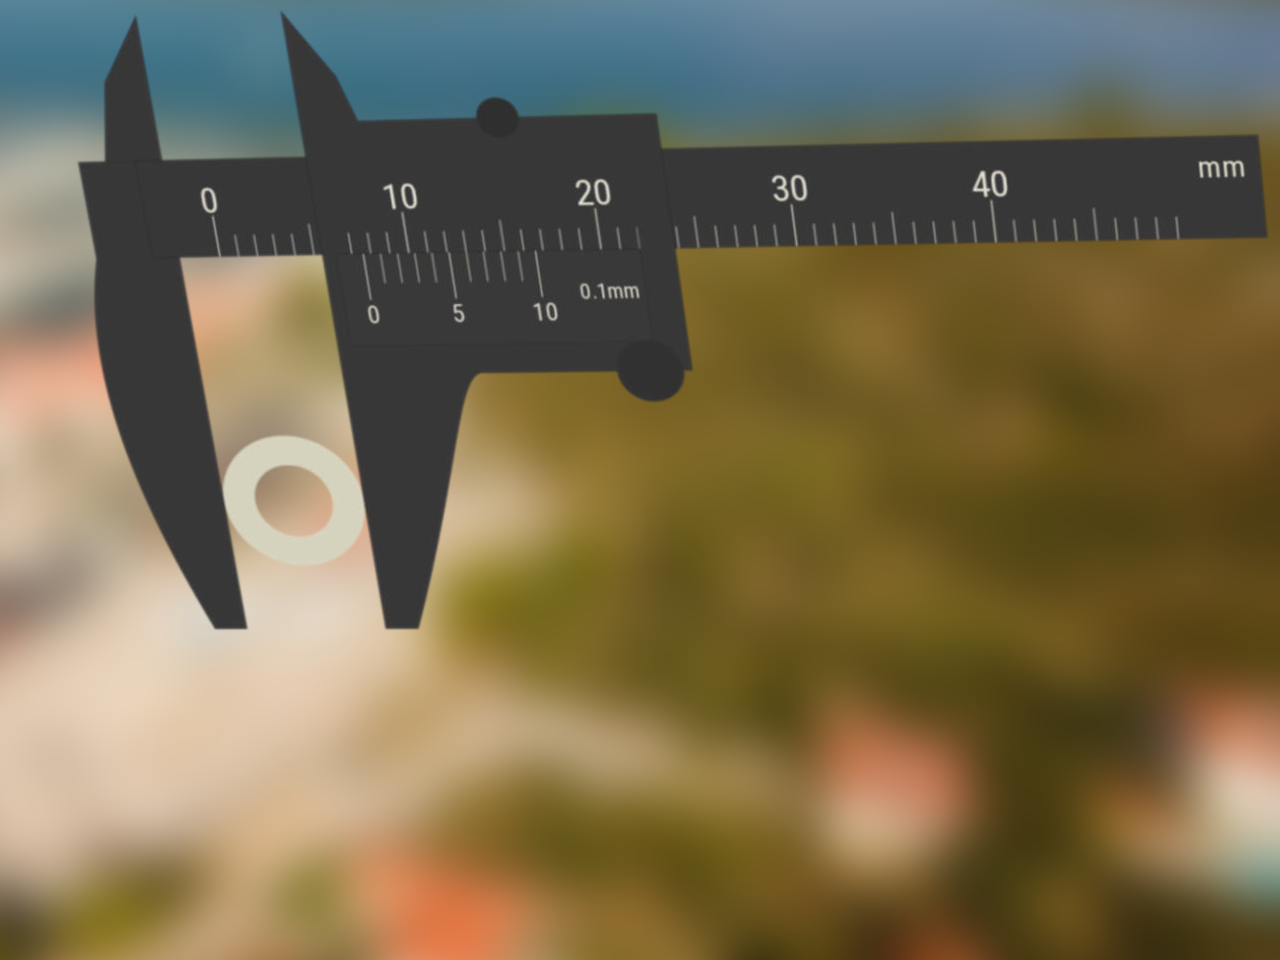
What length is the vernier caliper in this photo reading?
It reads 7.6 mm
